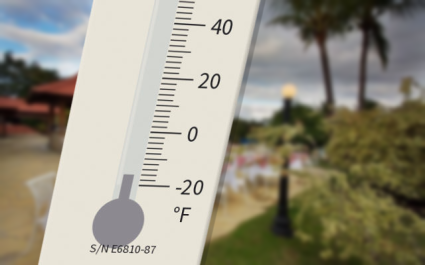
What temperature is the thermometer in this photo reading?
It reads -16 °F
